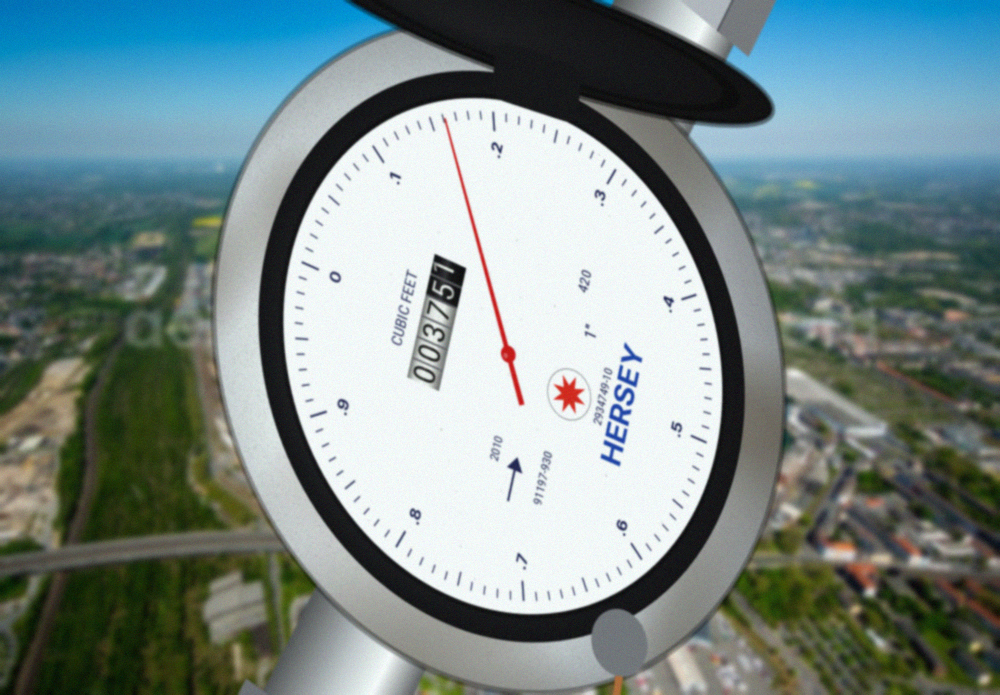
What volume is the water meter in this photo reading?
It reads 3751.16 ft³
